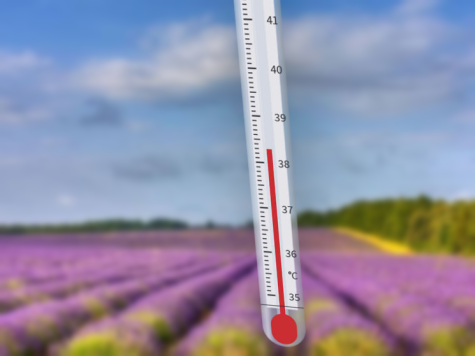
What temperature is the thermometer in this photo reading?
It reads 38.3 °C
